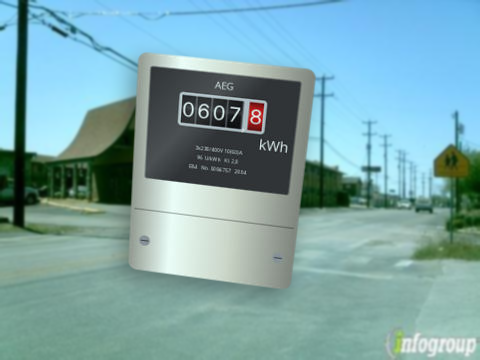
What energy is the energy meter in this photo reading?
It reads 607.8 kWh
